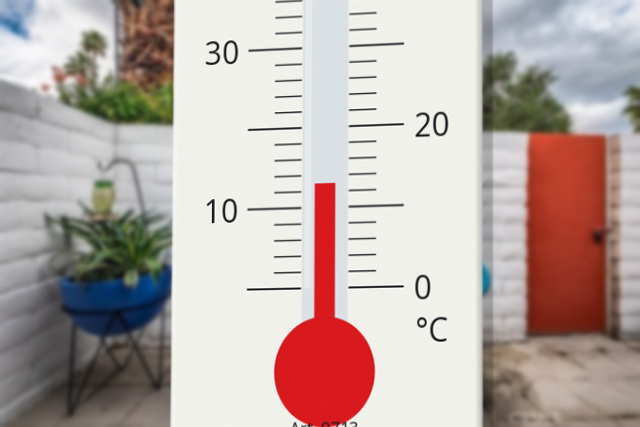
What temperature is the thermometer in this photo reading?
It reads 13 °C
